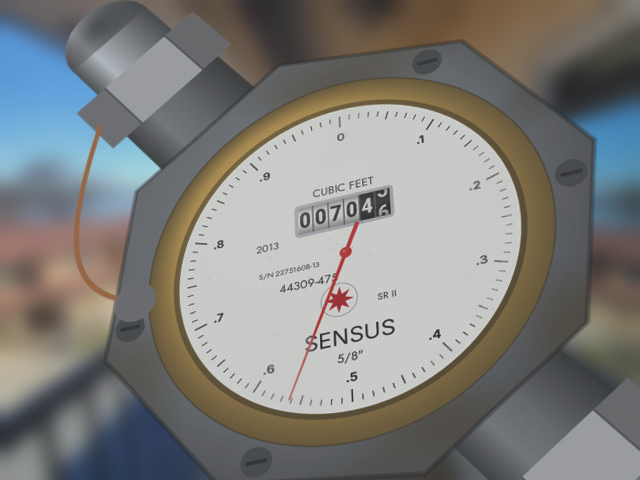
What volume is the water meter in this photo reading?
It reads 7045.56 ft³
